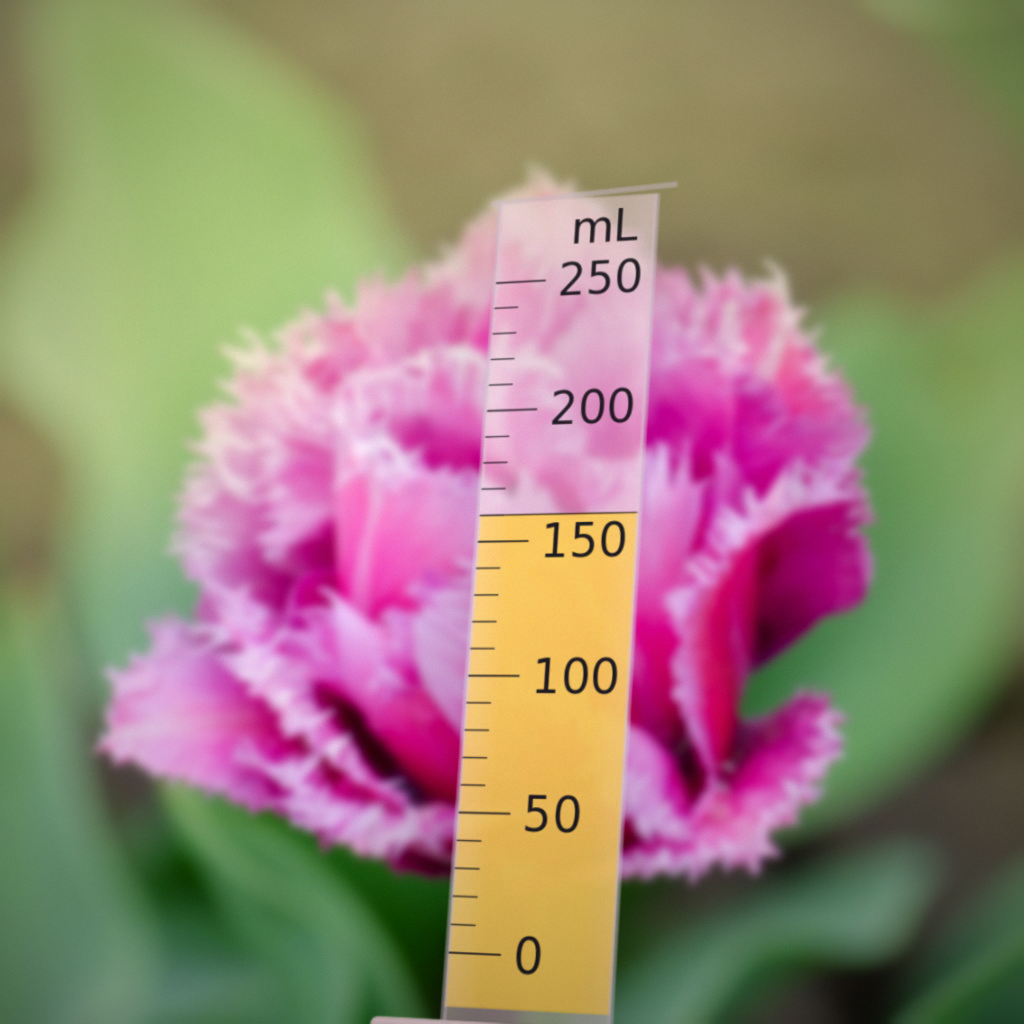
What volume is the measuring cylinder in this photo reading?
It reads 160 mL
